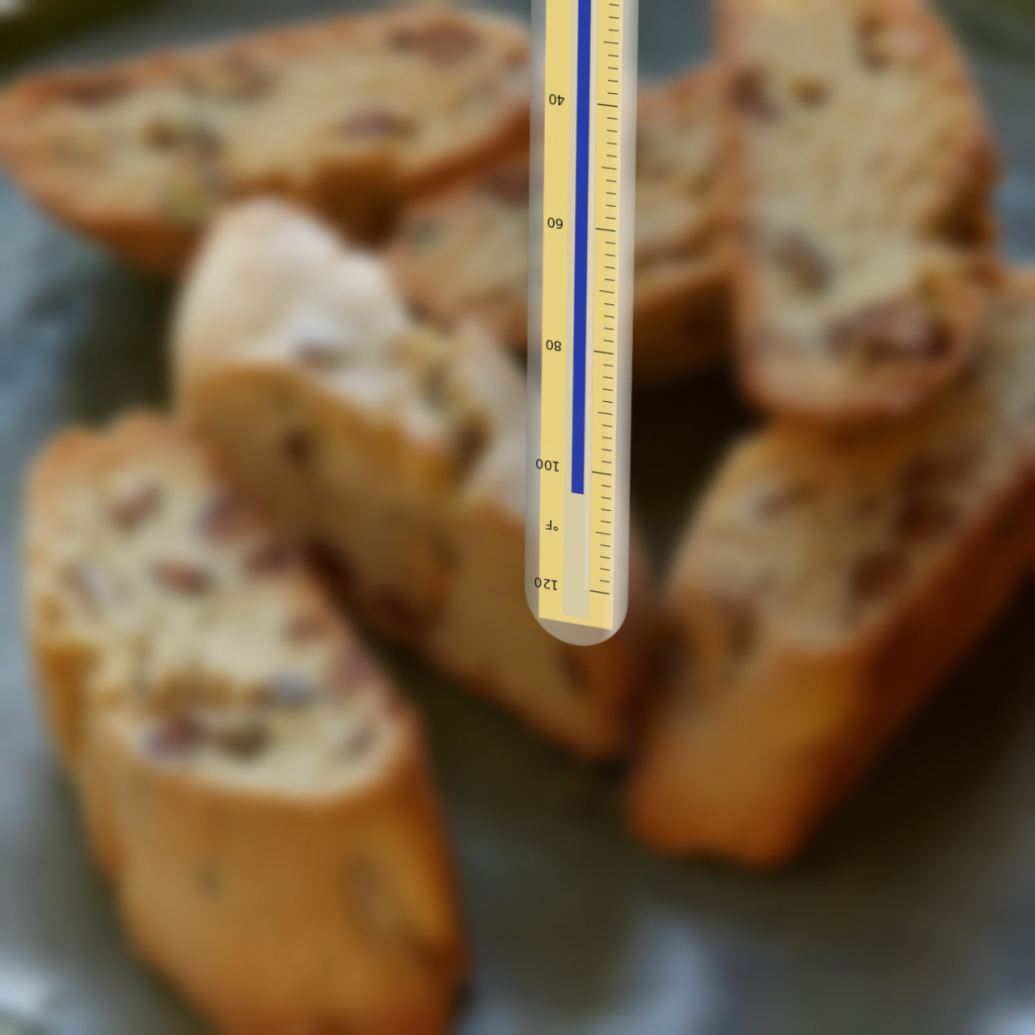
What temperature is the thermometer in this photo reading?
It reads 104 °F
